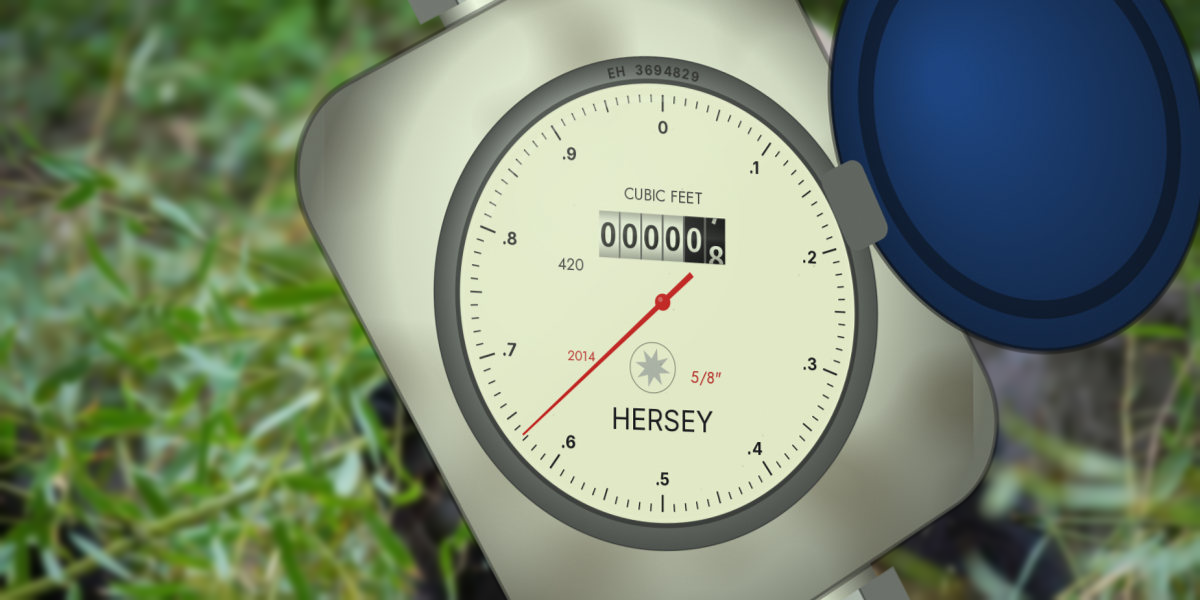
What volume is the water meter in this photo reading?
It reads 7.63 ft³
